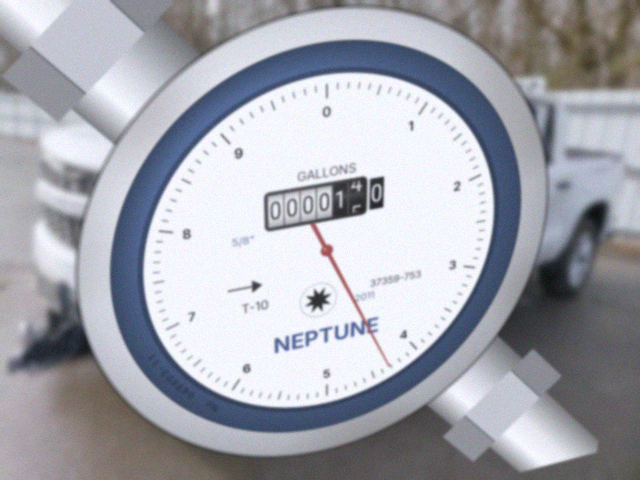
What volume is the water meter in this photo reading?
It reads 144.3 gal
